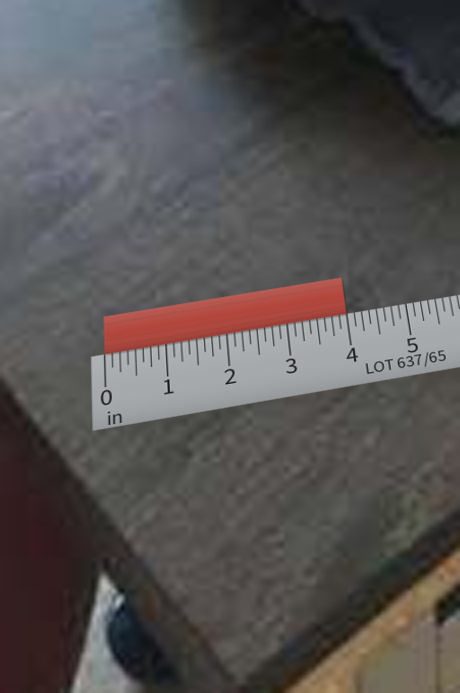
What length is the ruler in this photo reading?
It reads 4 in
